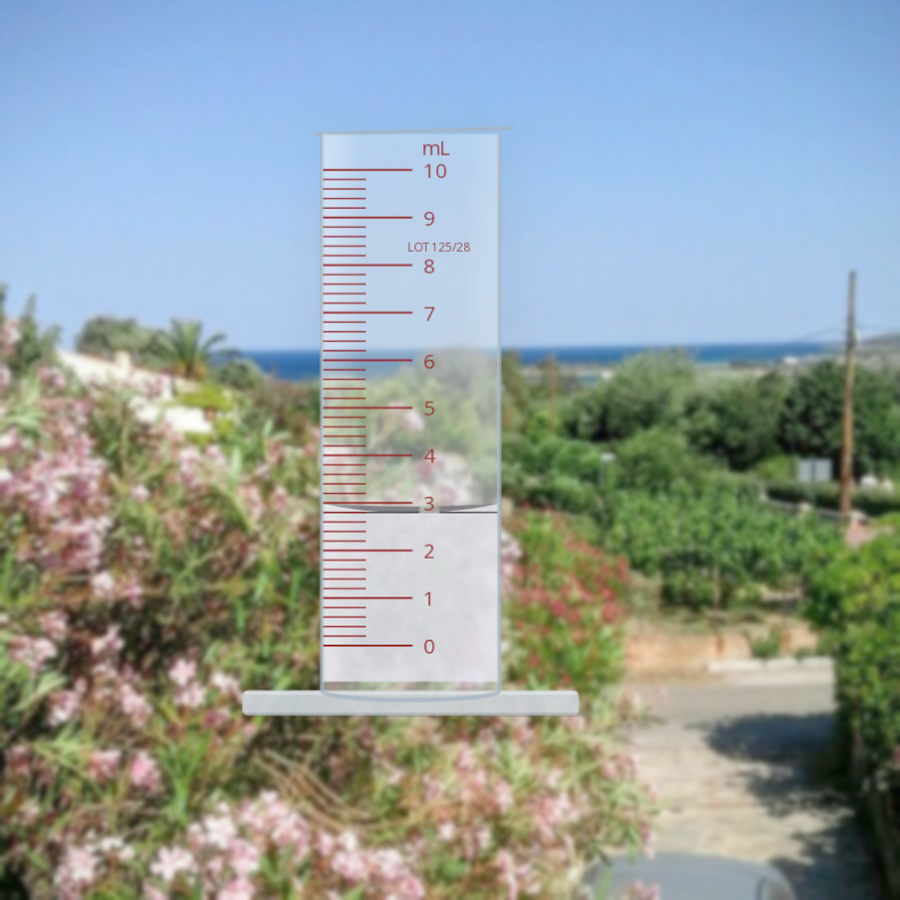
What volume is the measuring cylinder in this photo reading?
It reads 2.8 mL
